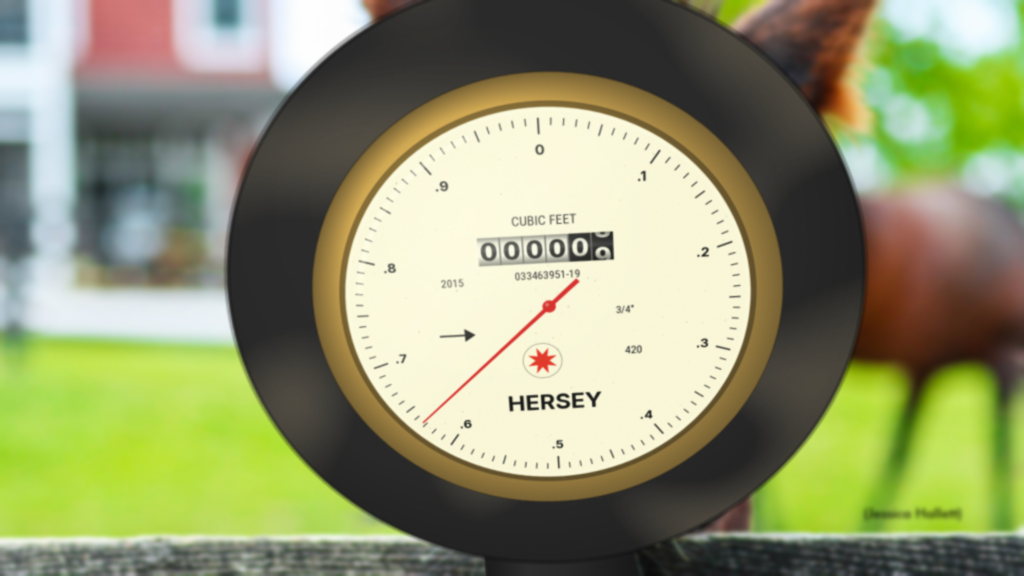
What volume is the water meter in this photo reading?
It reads 8.63 ft³
